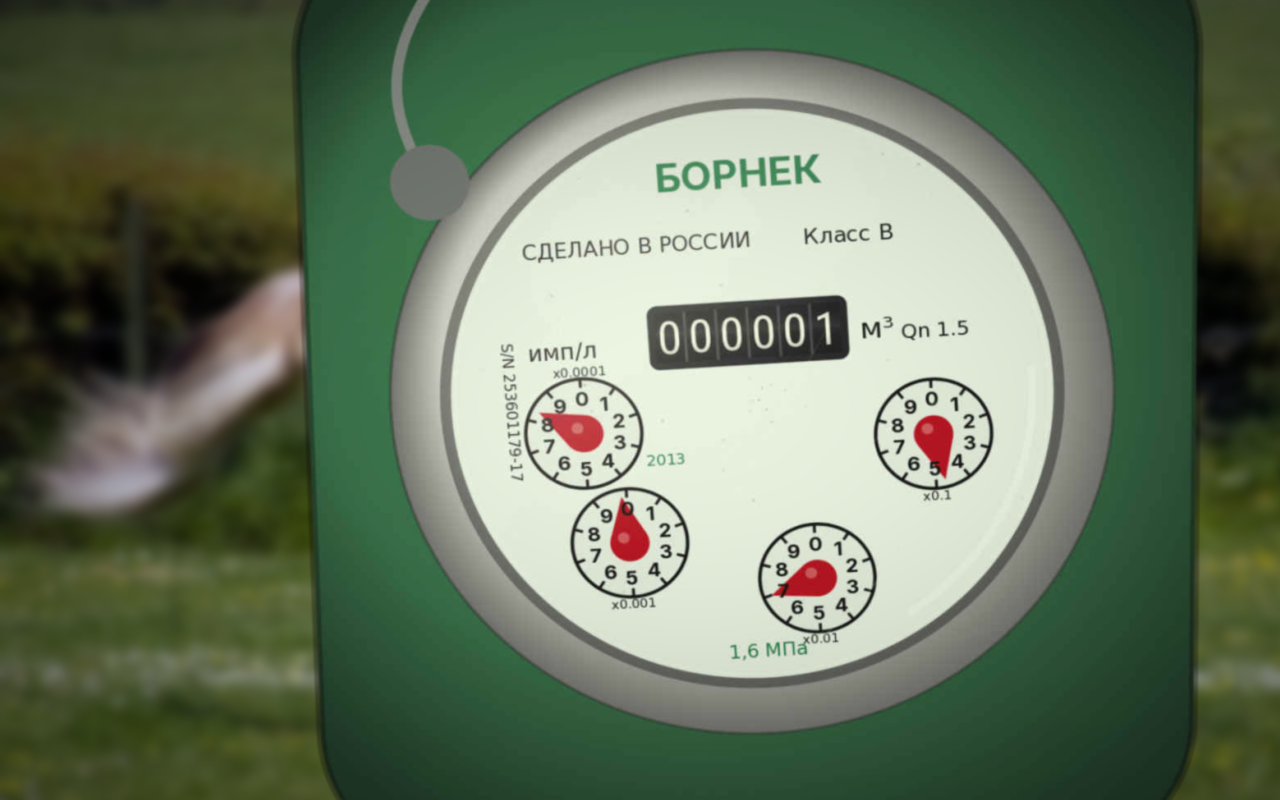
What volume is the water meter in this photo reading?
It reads 1.4698 m³
